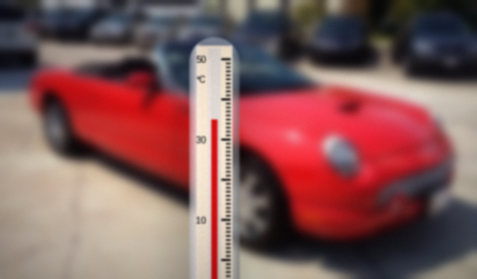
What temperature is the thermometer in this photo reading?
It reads 35 °C
